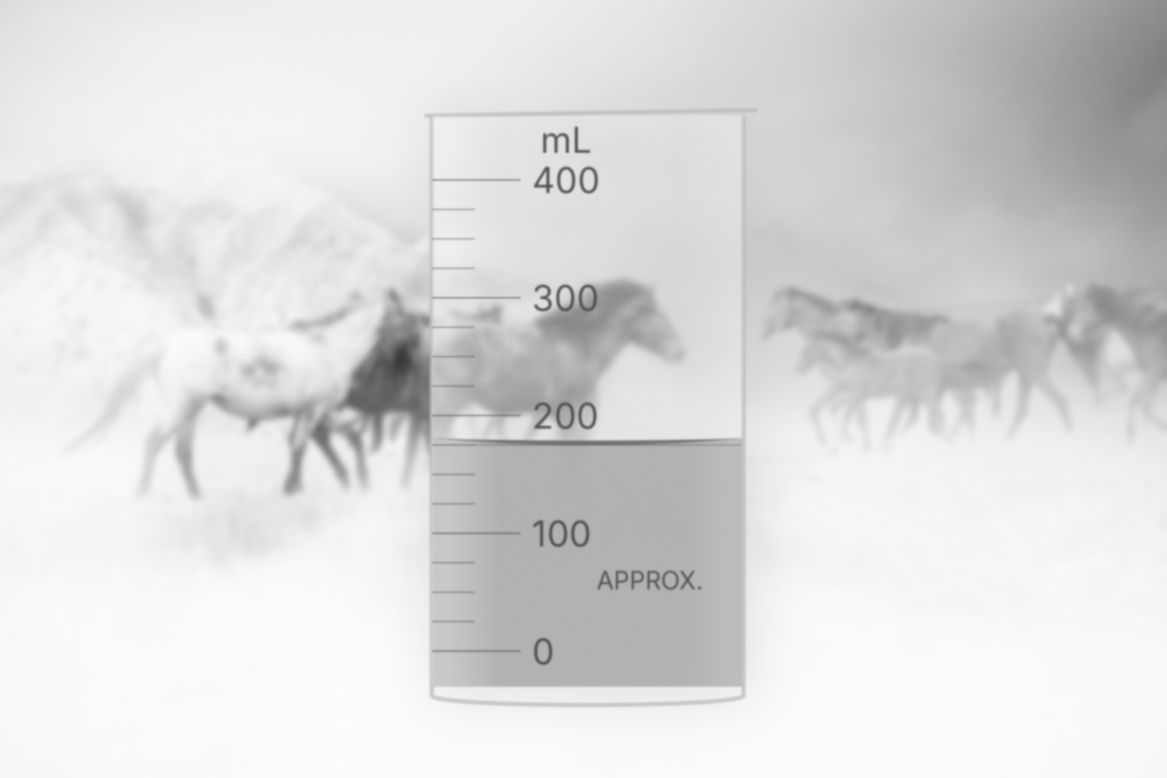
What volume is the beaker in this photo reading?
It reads 175 mL
